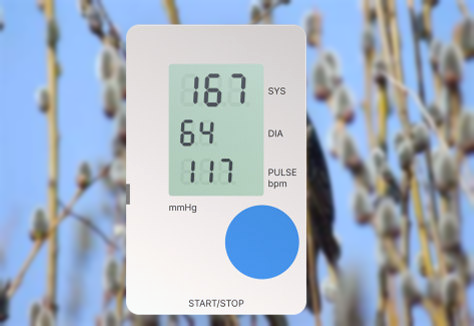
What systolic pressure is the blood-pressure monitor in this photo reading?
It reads 167 mmHg
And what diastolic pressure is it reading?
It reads 64 mmHg
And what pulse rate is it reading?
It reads 117 bpm
